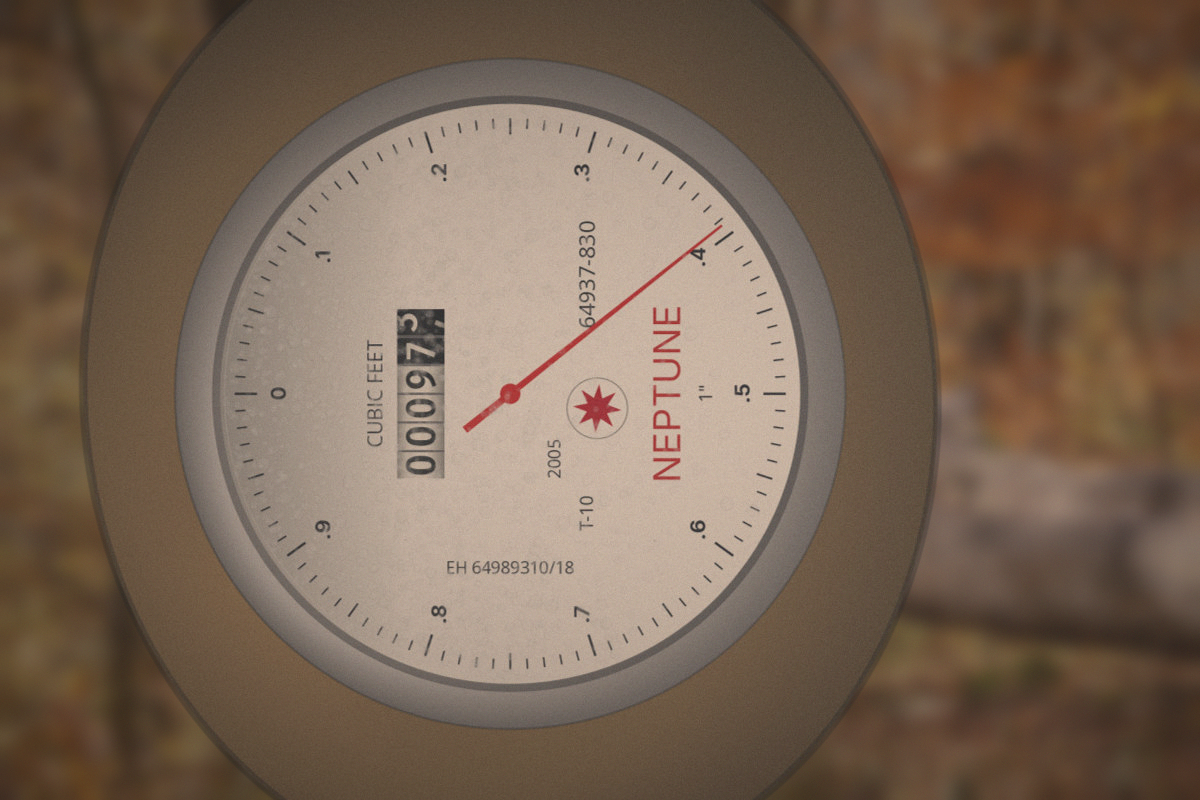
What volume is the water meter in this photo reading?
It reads 973.39 ft³
